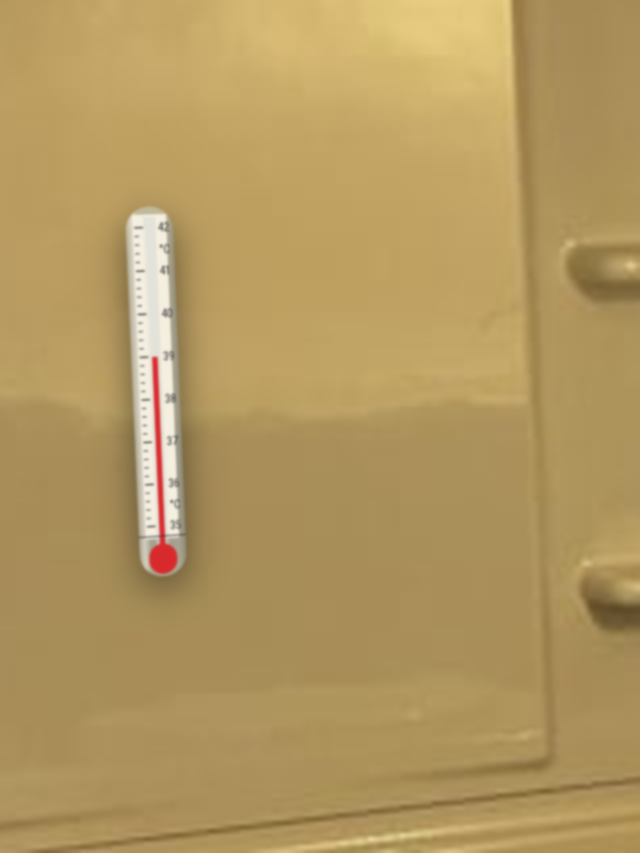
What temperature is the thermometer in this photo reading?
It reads 39 °C
